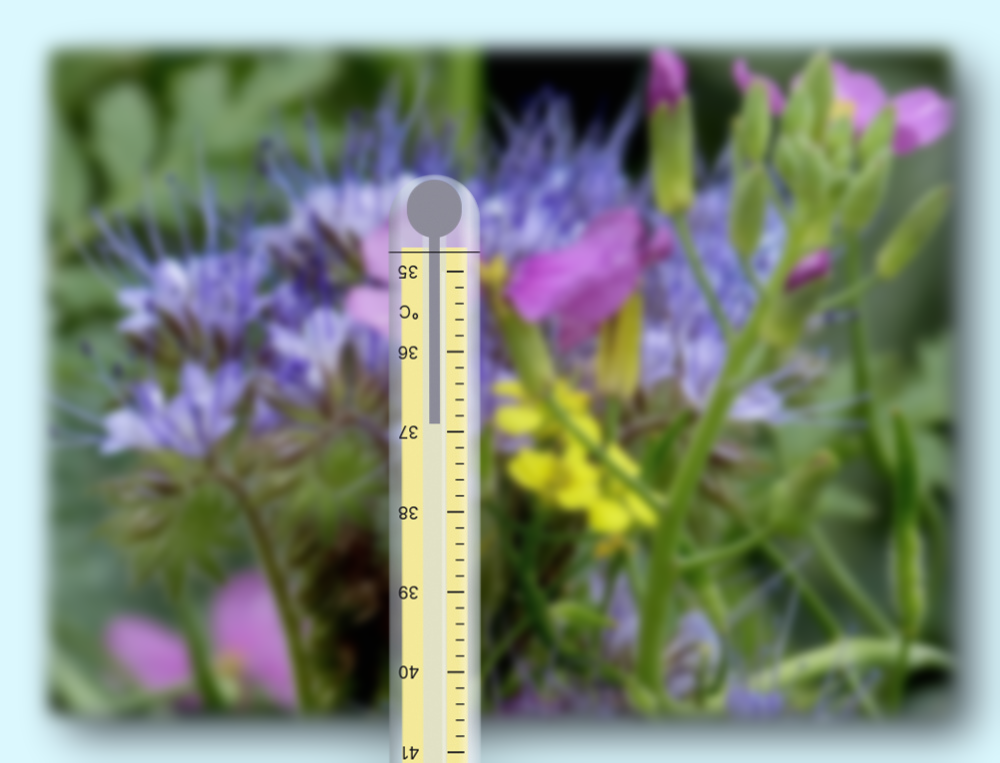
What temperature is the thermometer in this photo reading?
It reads 36.9 °C
